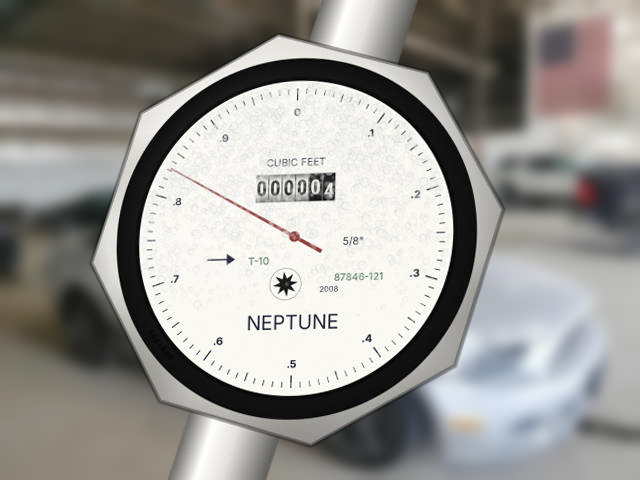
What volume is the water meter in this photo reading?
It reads 3.83 ft³
